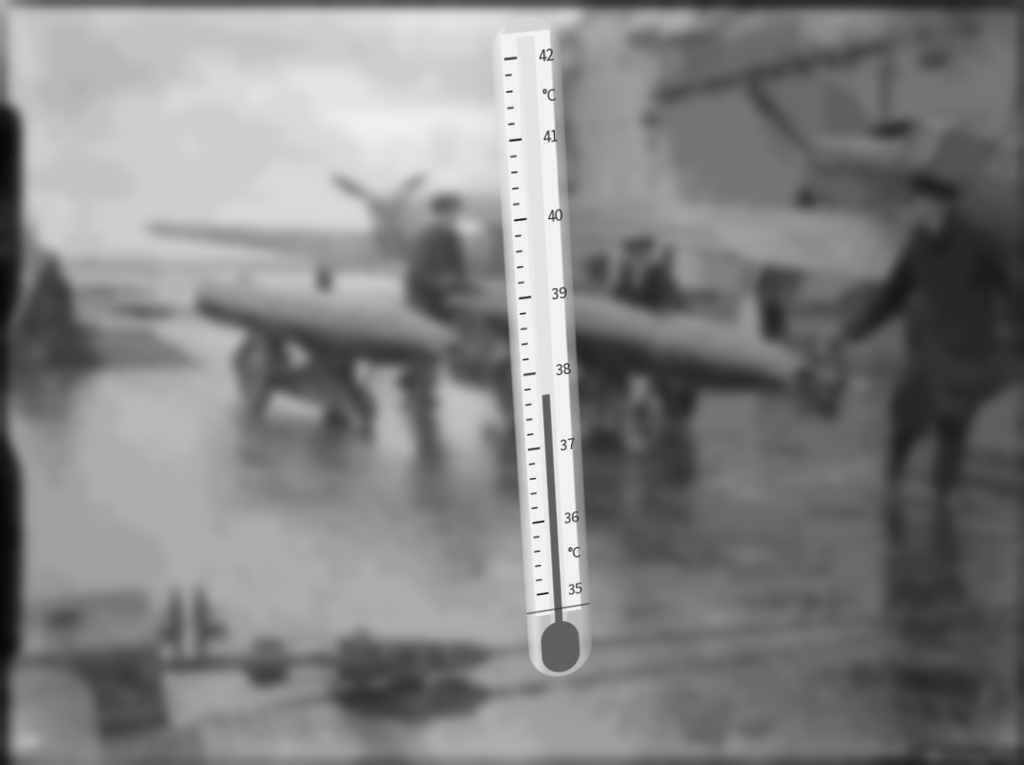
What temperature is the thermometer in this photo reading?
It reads 37.7 °C
